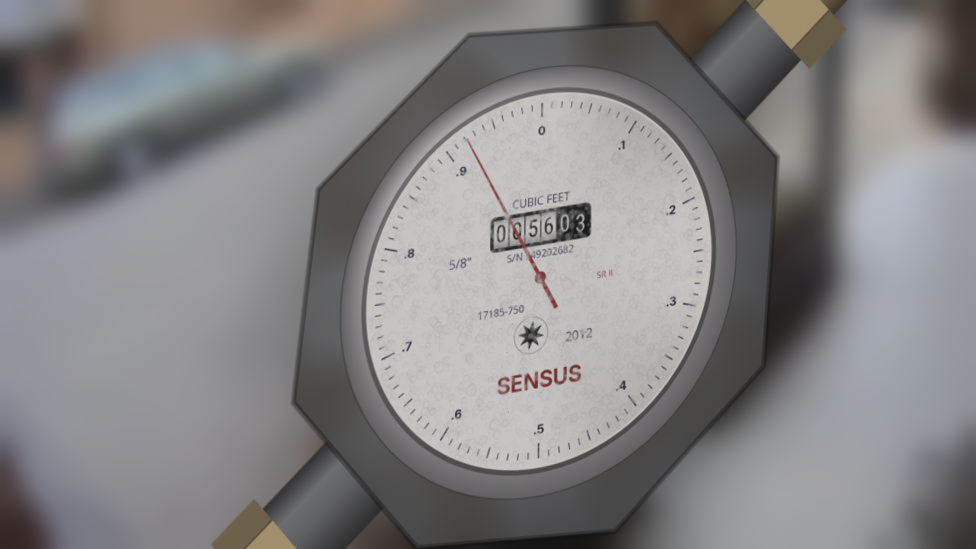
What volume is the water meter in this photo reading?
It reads 5602.92 ft³
